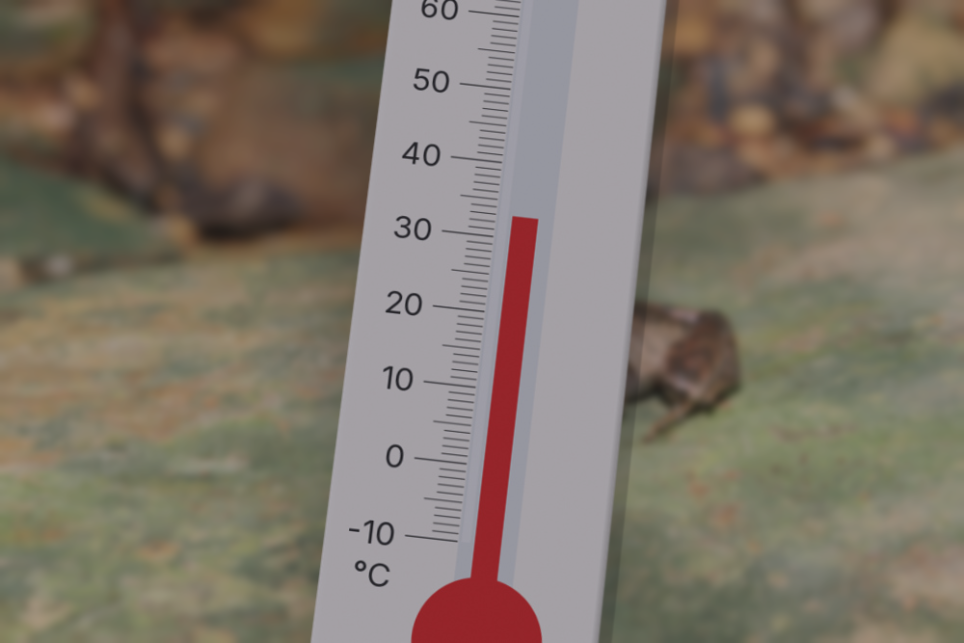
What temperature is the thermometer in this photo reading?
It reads 33 °C
